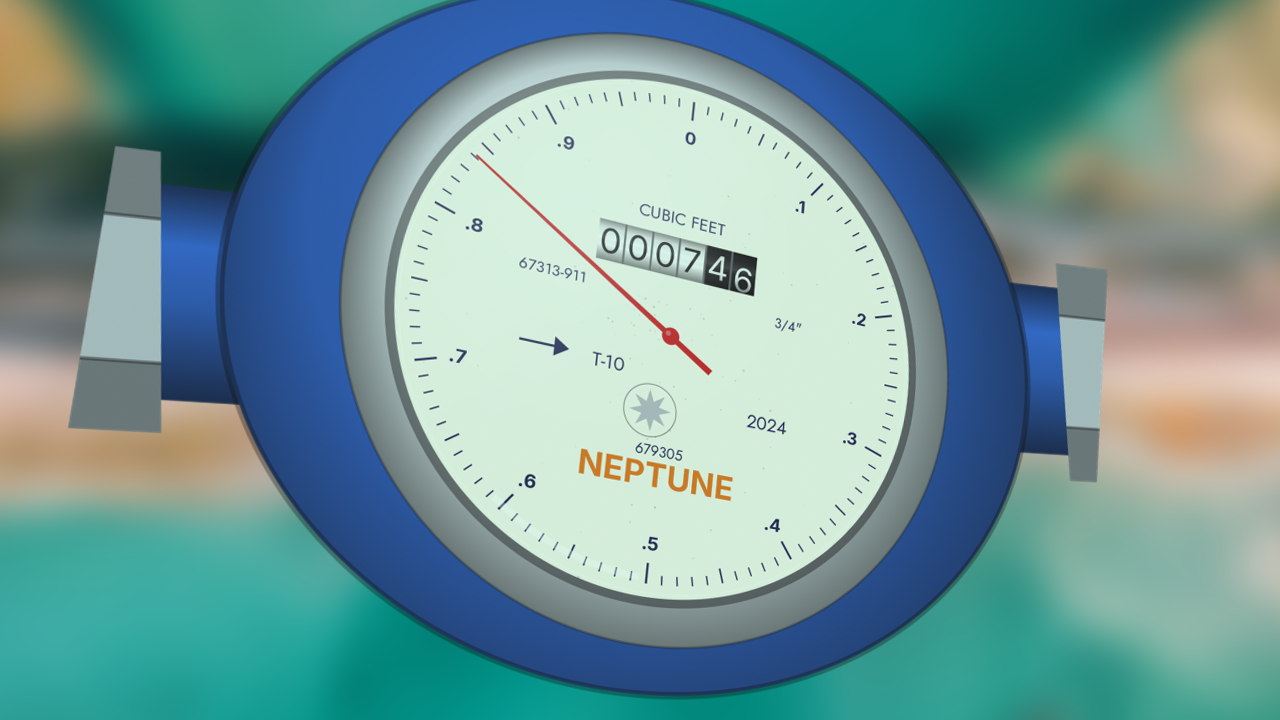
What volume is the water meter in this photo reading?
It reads 745.84 ft³
